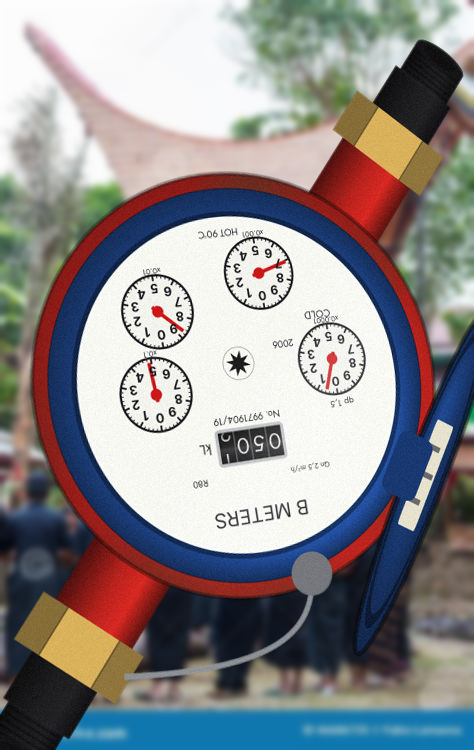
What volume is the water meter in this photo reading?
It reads 501.4870 kL
